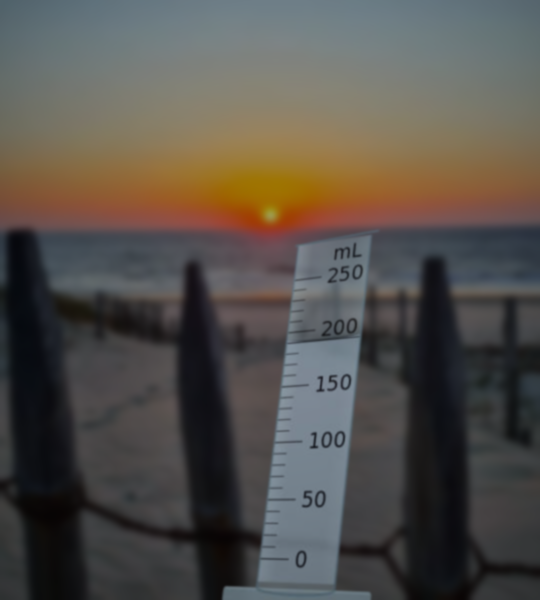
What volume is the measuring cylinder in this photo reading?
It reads 190 mL
